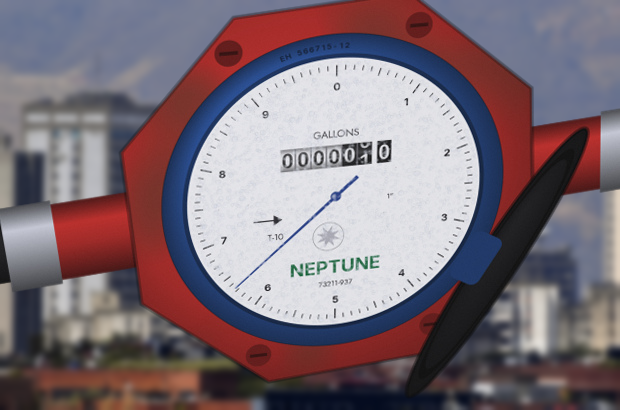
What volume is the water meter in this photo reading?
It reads 6.3 gal
